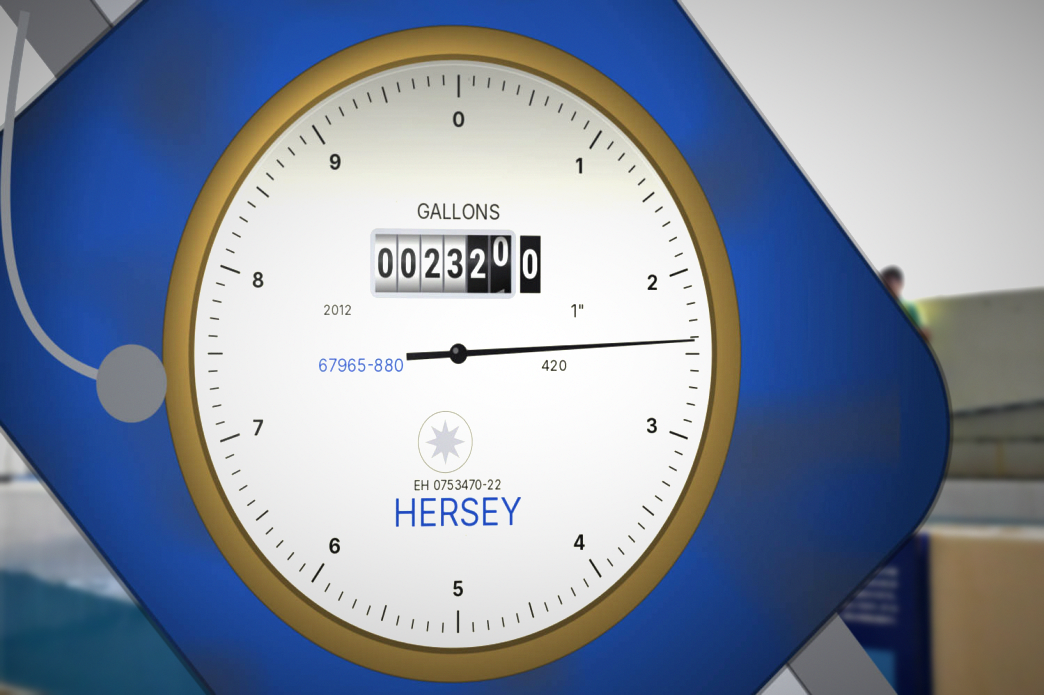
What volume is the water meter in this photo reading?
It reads 23202.4 gal
